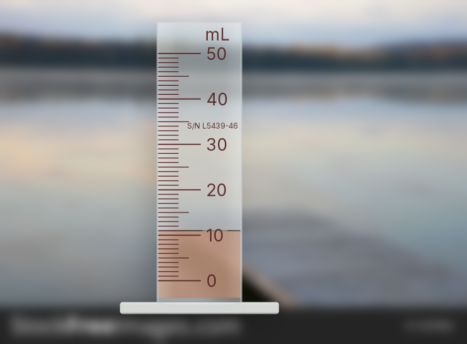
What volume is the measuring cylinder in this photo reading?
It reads 11 mL
